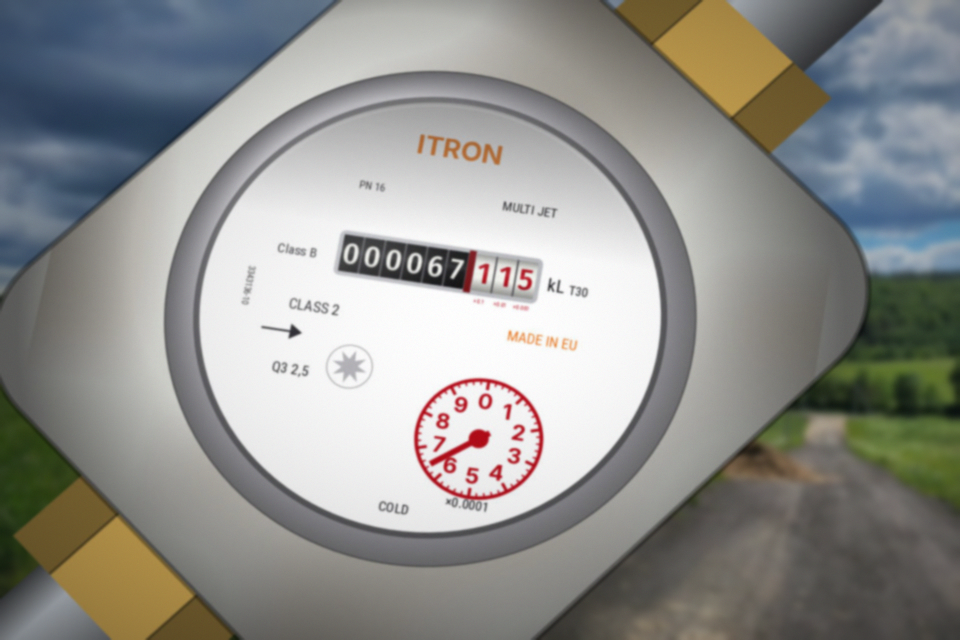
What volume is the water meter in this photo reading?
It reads 67.1156 kL
